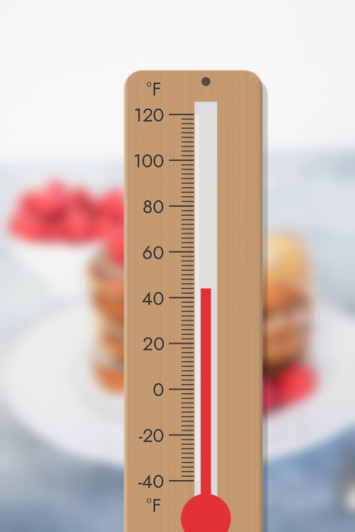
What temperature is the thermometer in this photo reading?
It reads 44 °F
